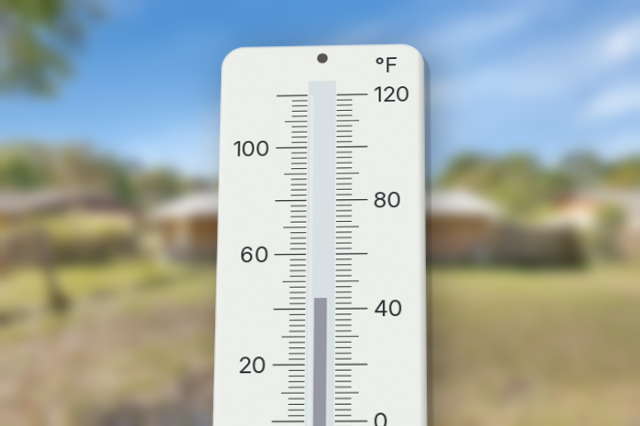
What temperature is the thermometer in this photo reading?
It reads 44 °F
